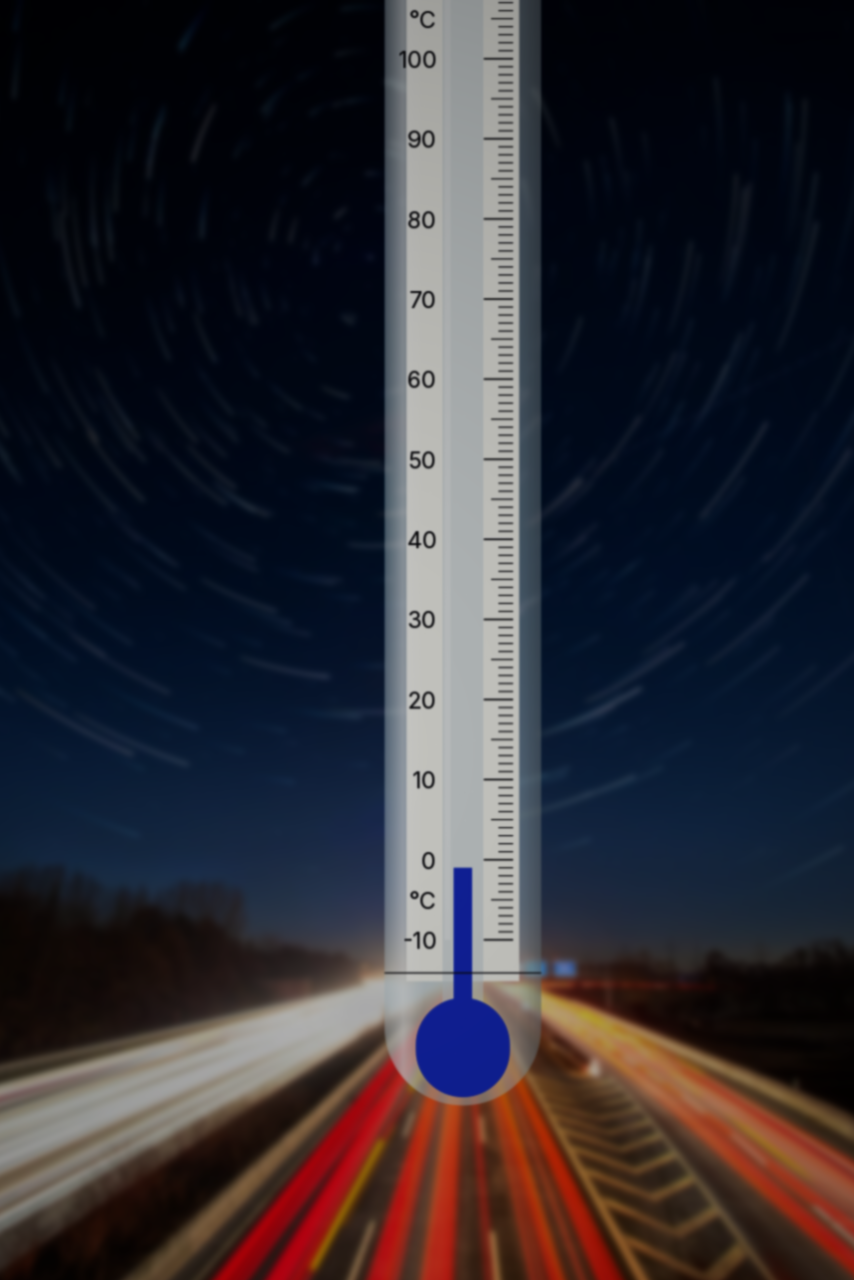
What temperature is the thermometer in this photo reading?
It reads -1 °C
